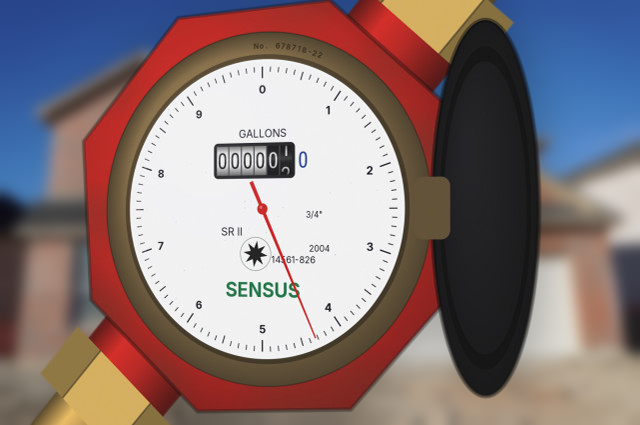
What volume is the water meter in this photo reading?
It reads 14.3 gal
